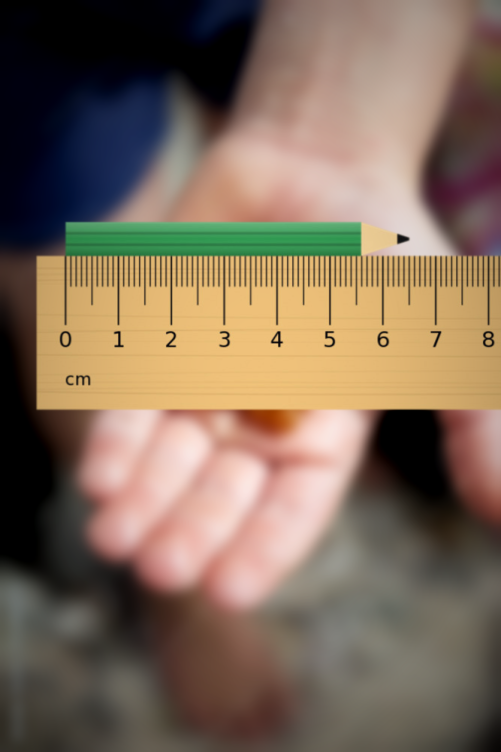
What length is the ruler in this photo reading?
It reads 6.5 cm
